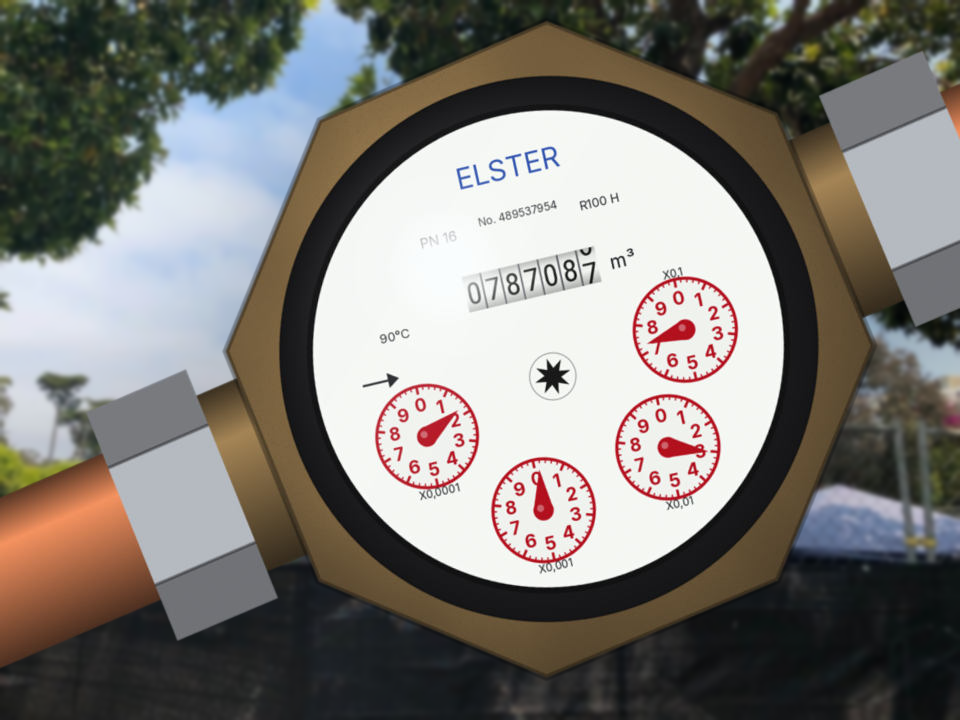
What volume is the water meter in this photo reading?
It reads 787086.7301 m³
